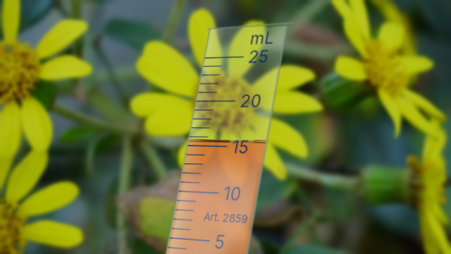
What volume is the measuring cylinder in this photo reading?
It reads 15.5 mL
